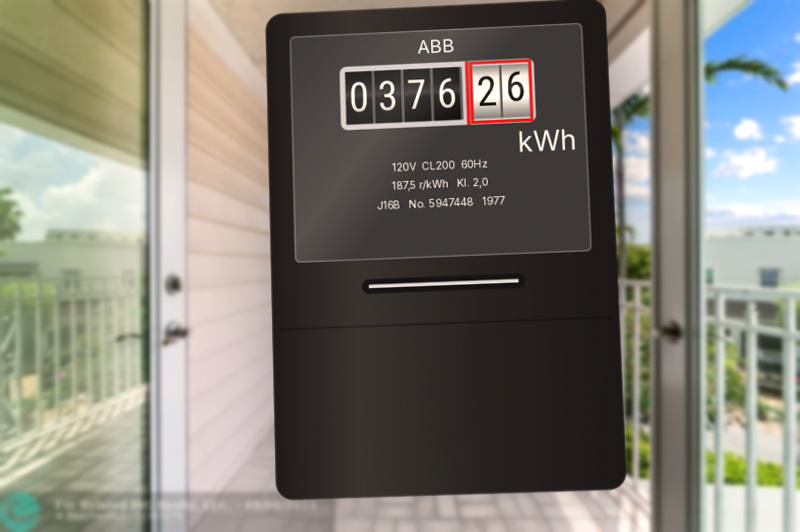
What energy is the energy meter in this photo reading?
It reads 376.26 kWh
